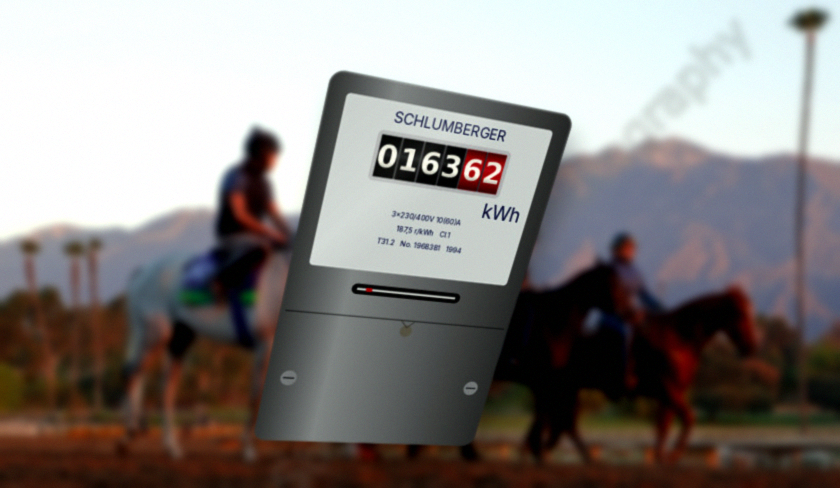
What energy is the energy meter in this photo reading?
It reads 163.62 kWh
